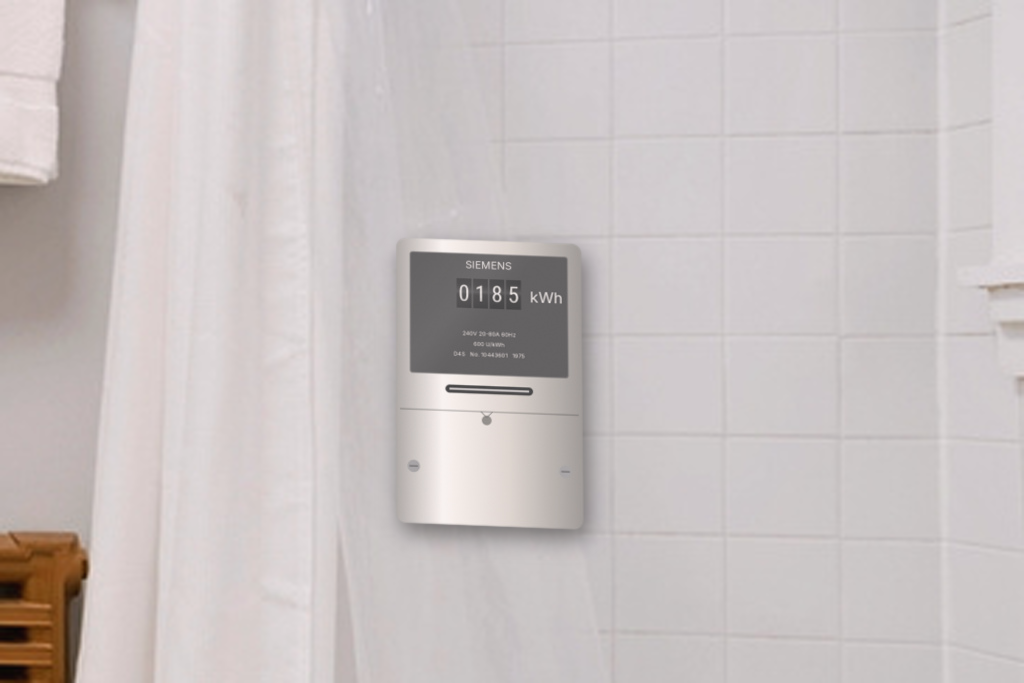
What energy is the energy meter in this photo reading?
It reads 185 kWh
